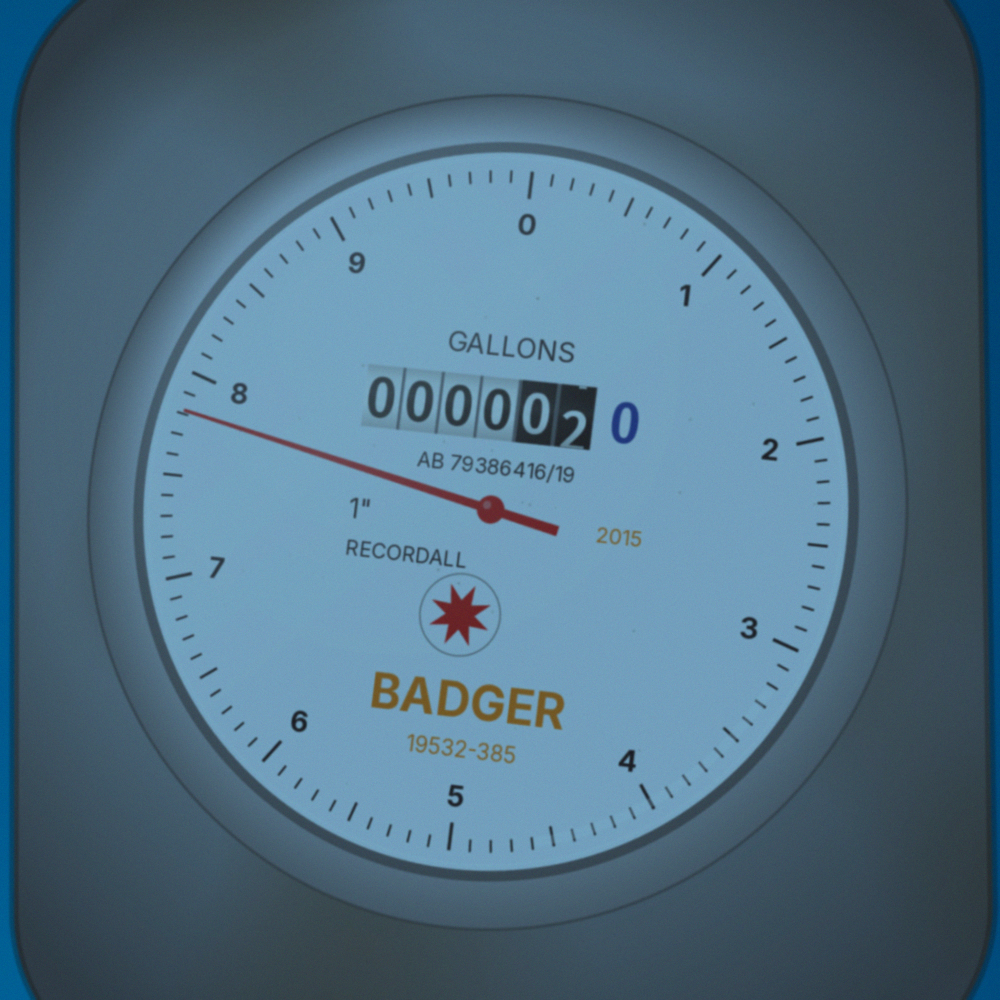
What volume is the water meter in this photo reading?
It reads 17.8 gal
